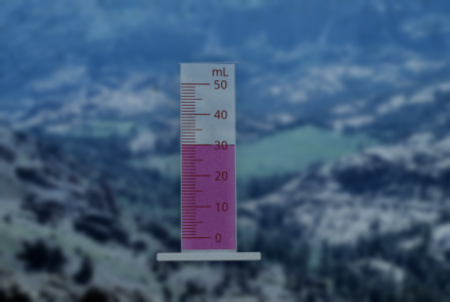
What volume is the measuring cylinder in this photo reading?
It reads 30 mL
